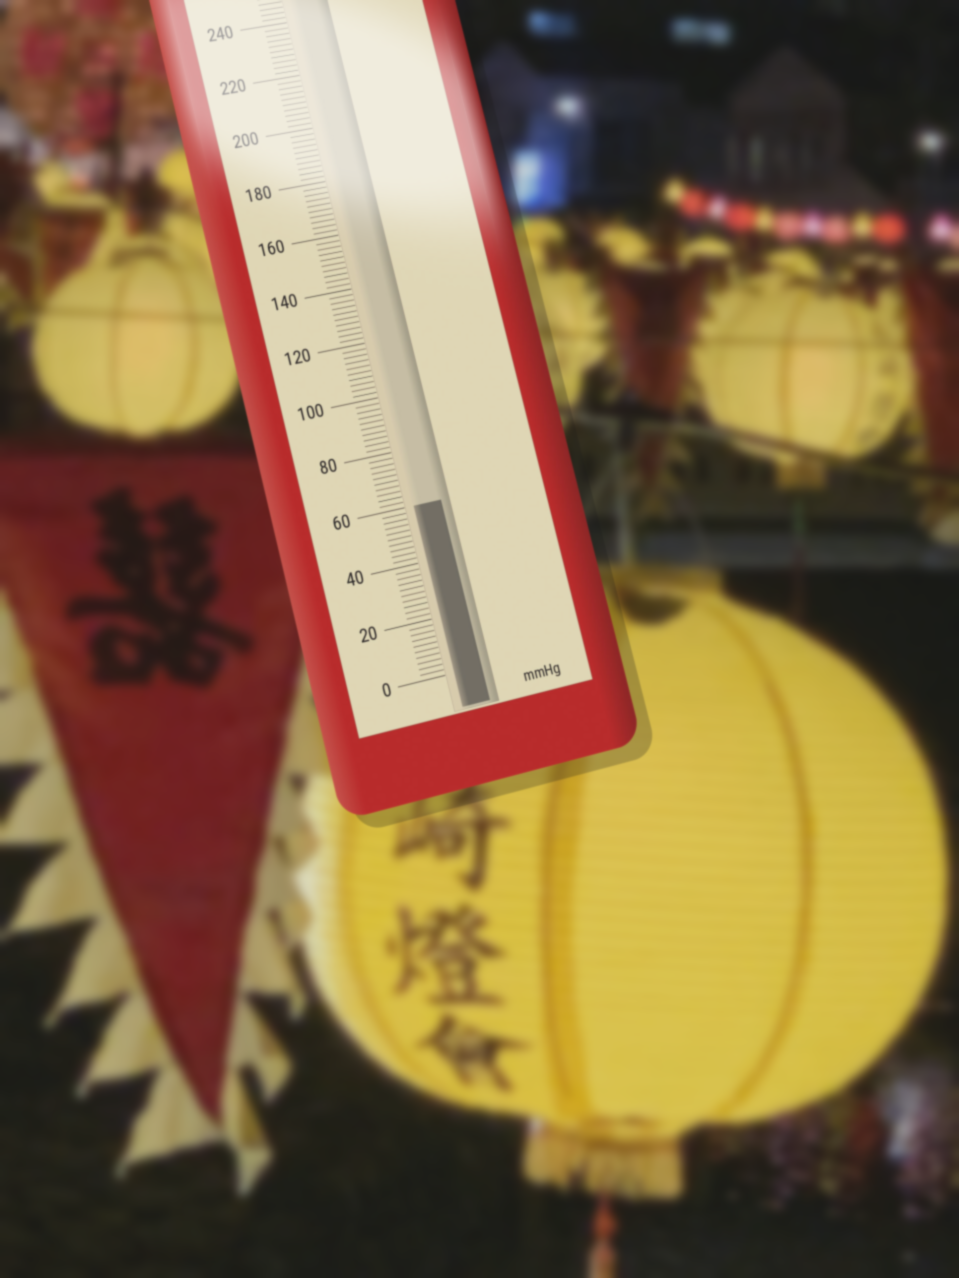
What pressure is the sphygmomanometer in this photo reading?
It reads 60 mmHg
